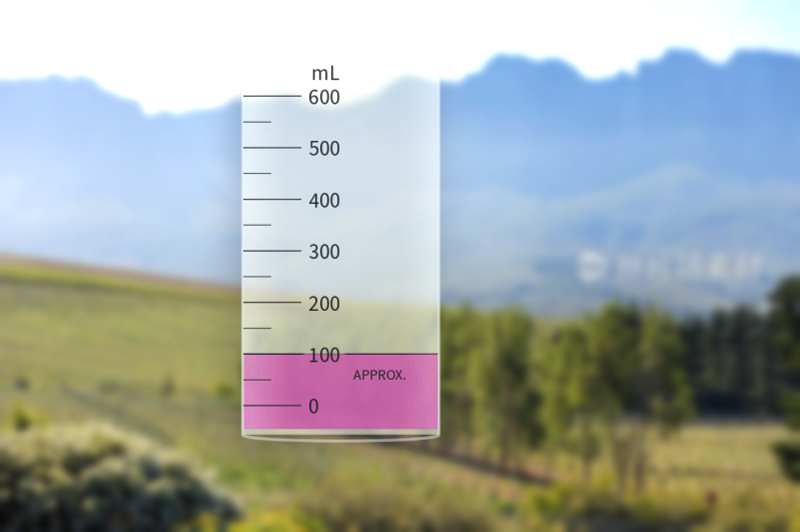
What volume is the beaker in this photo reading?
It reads 100 mL
